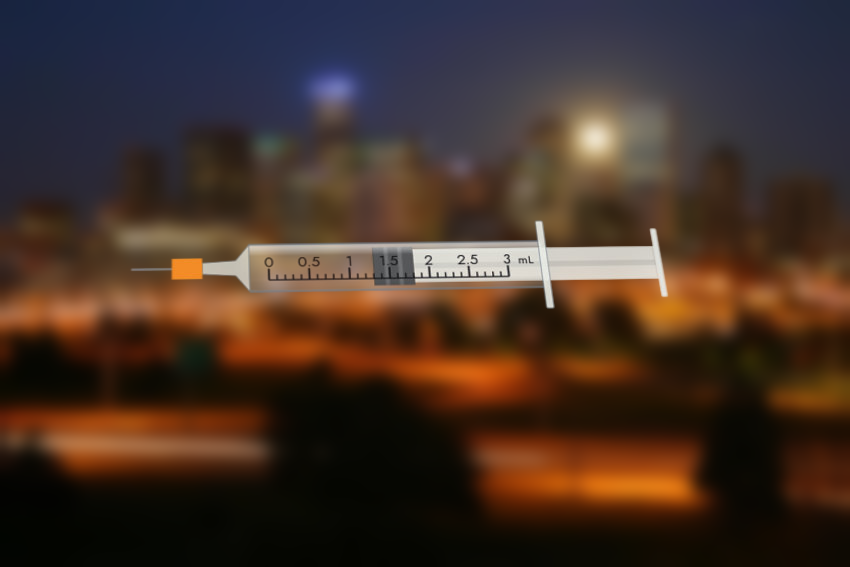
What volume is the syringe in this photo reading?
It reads 1.3 mL
